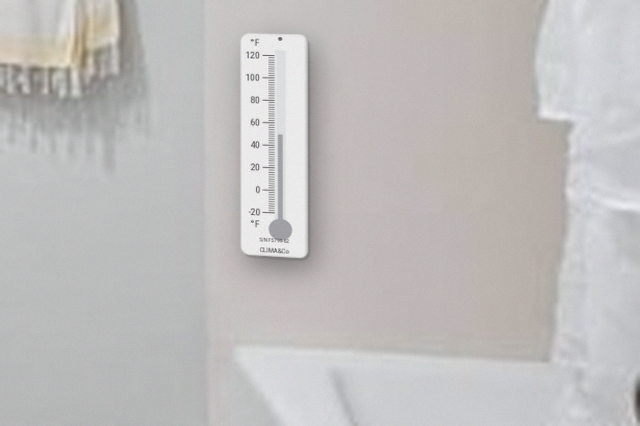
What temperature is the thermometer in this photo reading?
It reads 50 °F
